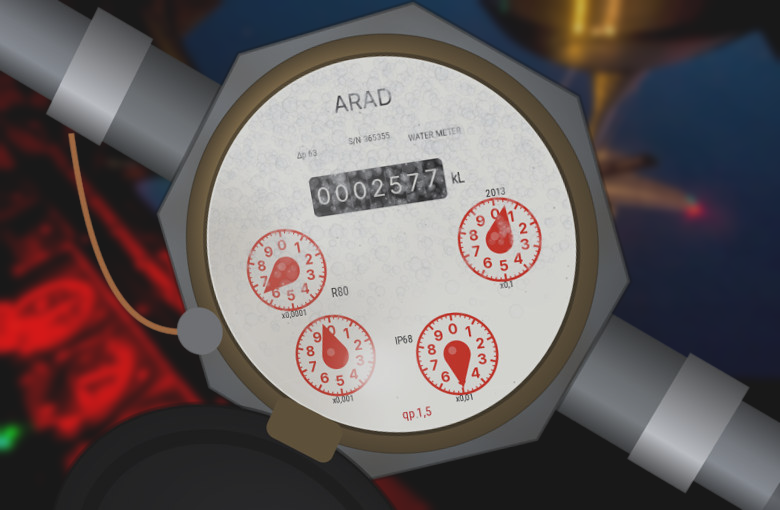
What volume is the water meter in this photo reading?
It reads 2577.0496 kL
